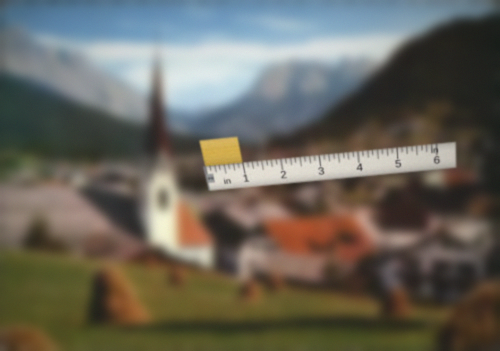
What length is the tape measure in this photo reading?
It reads 1 in
